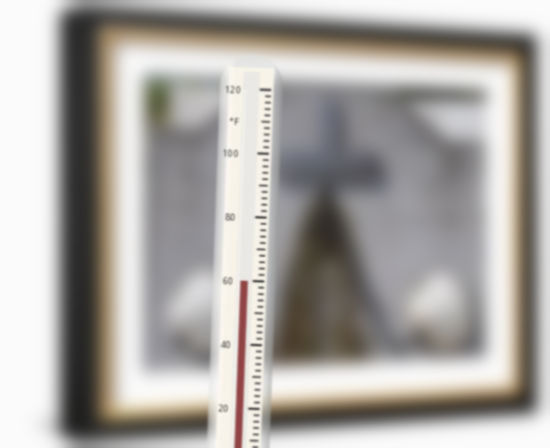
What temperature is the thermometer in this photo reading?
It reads 60 °F
